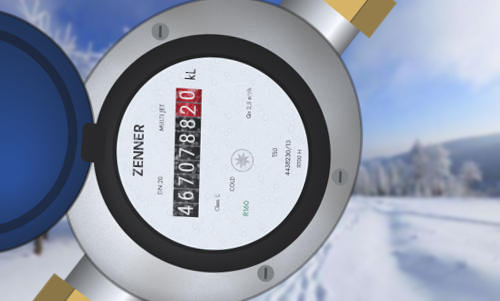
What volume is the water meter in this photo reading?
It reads 4670788.20 kL
